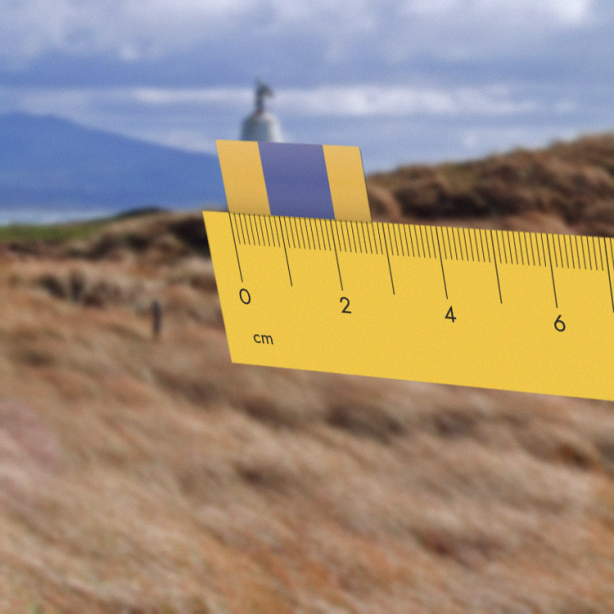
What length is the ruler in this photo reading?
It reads 2.8 cm
